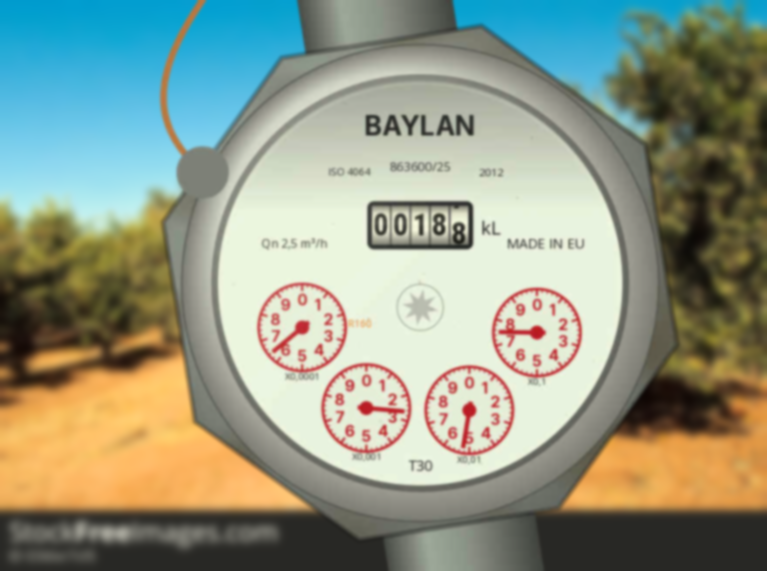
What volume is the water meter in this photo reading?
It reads 187.7526 kL
